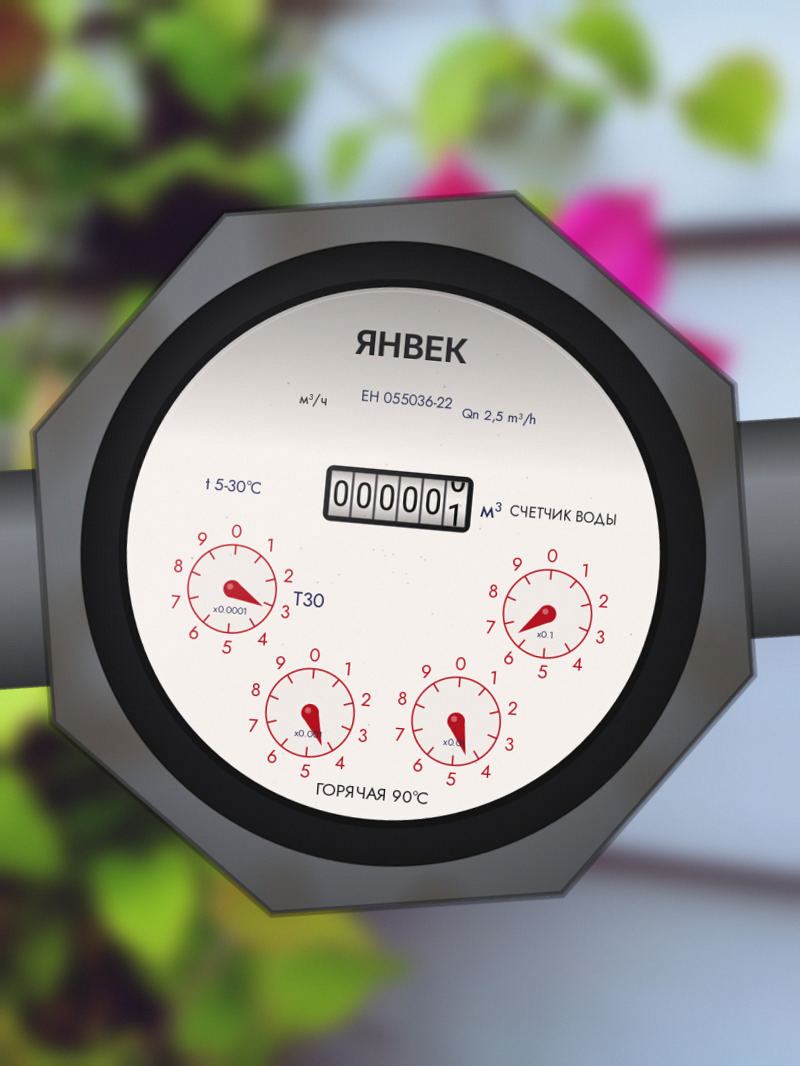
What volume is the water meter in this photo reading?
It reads 0.6443 m³
